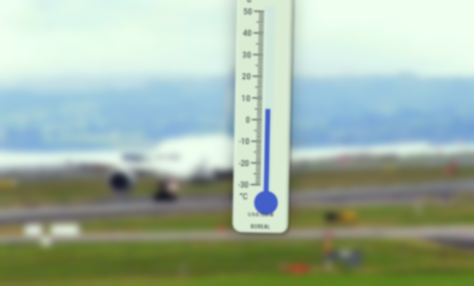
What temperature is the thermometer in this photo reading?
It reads 5 °C
